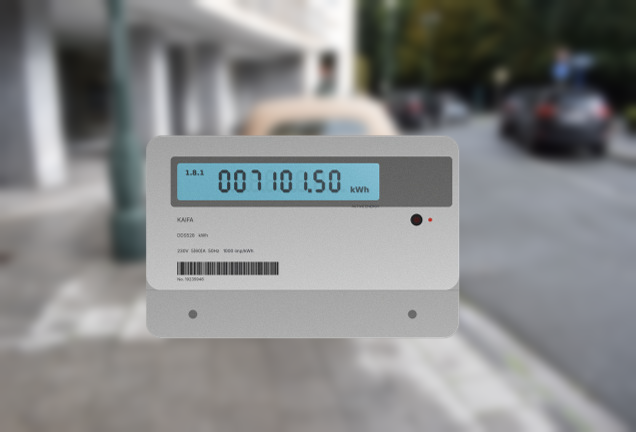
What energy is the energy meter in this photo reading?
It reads 7101.50 kWh
